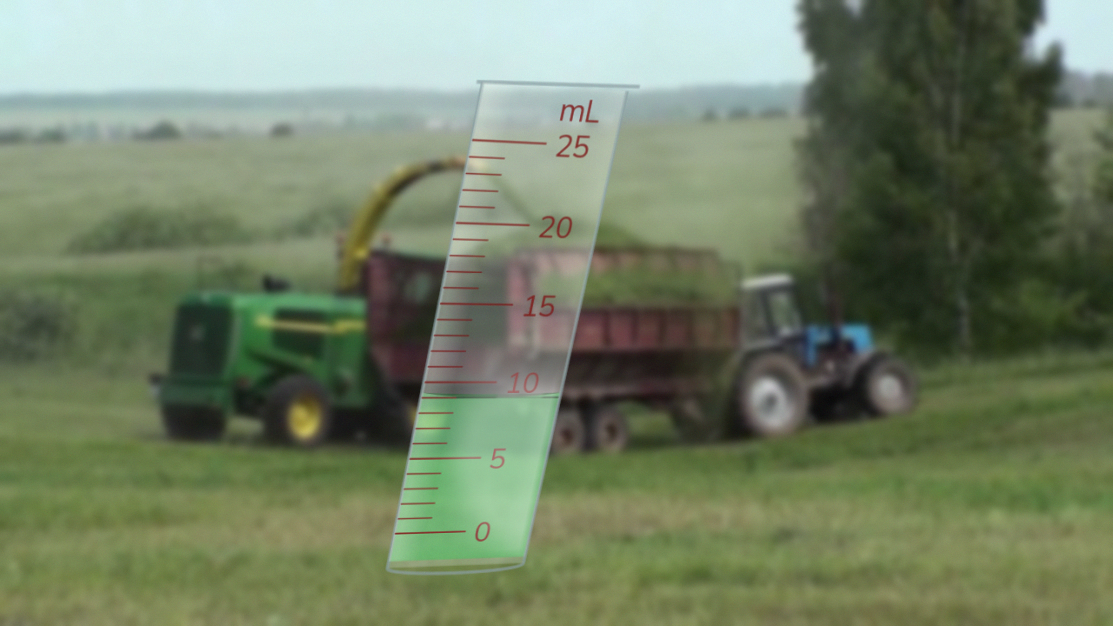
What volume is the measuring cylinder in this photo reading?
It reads 9 mL
